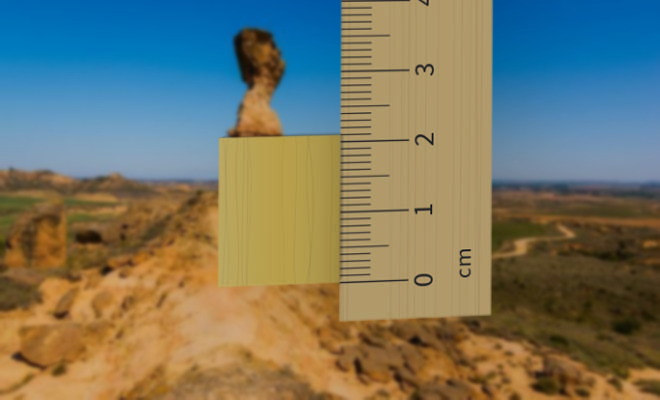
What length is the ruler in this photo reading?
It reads 2.1 cm
